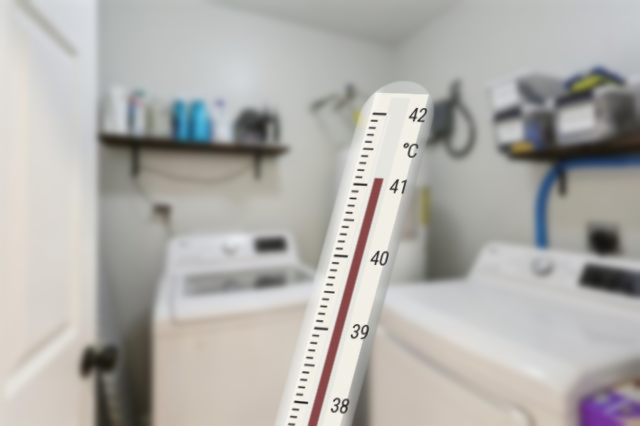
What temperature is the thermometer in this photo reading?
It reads 41.1 °C
